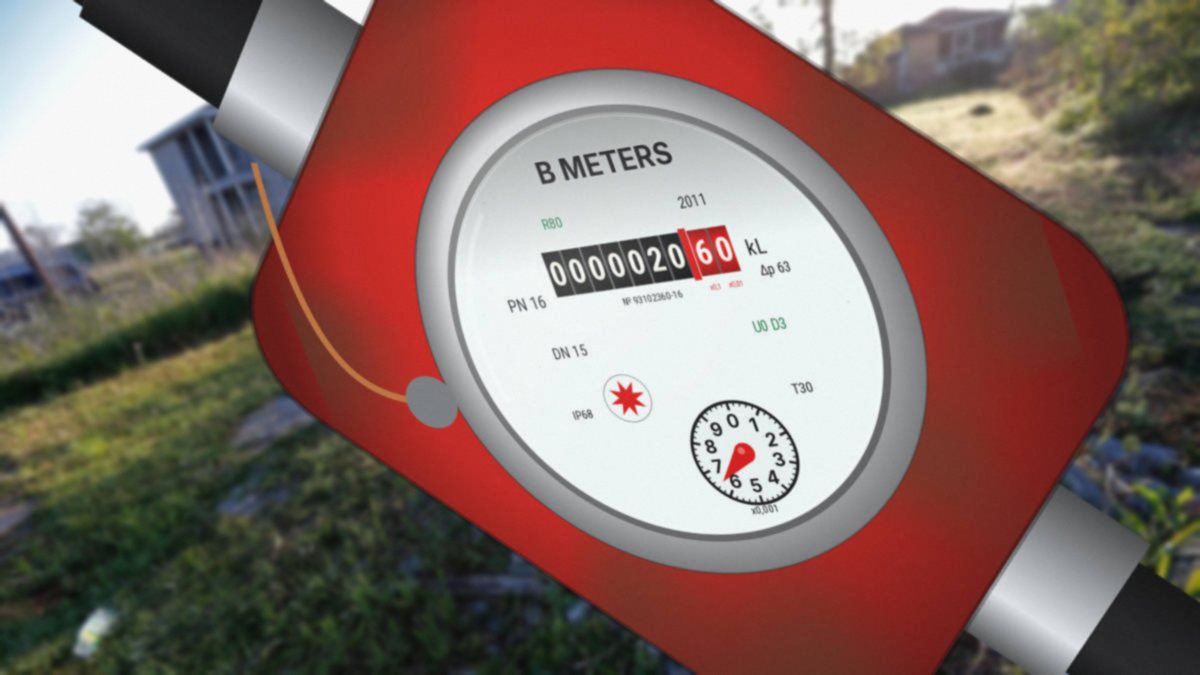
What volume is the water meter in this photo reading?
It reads 20.606 kL
